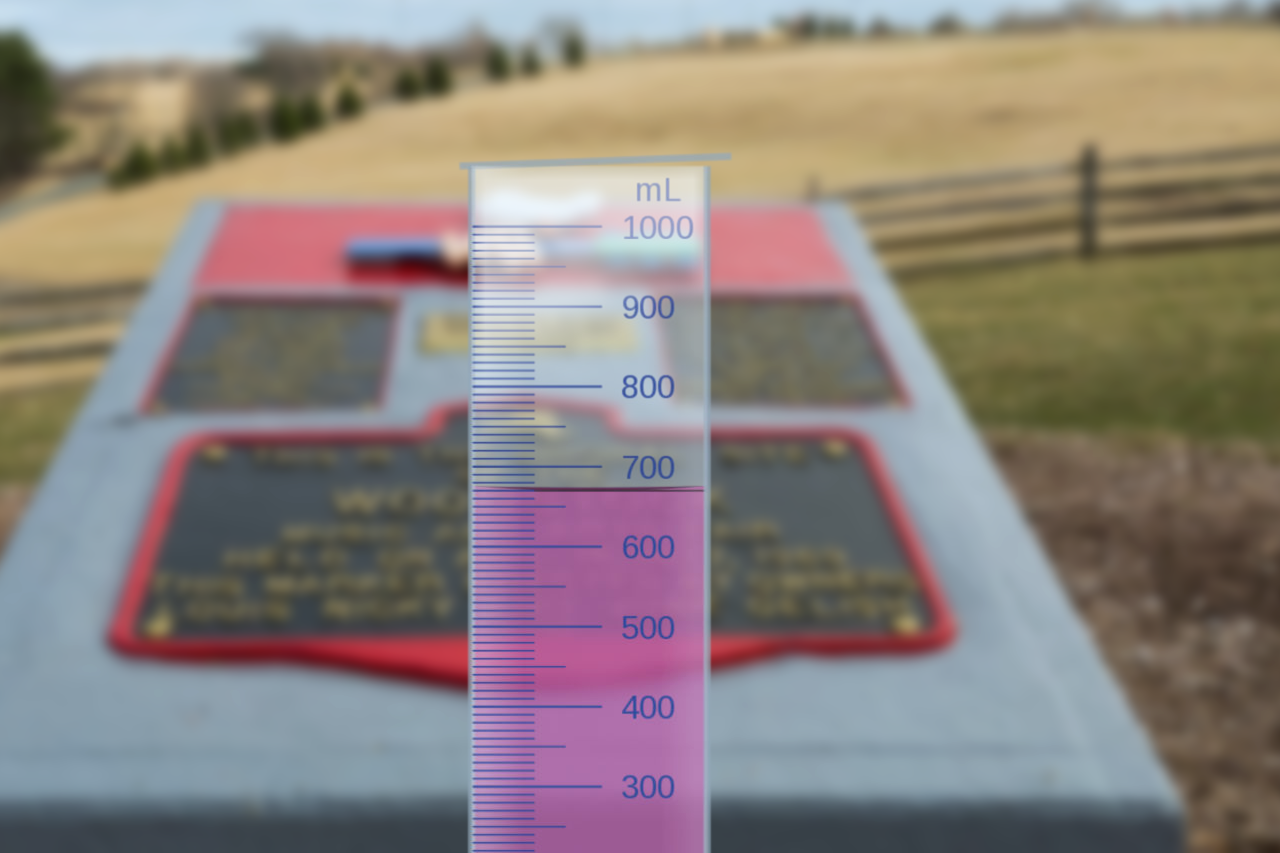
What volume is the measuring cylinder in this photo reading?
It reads 670 mL
